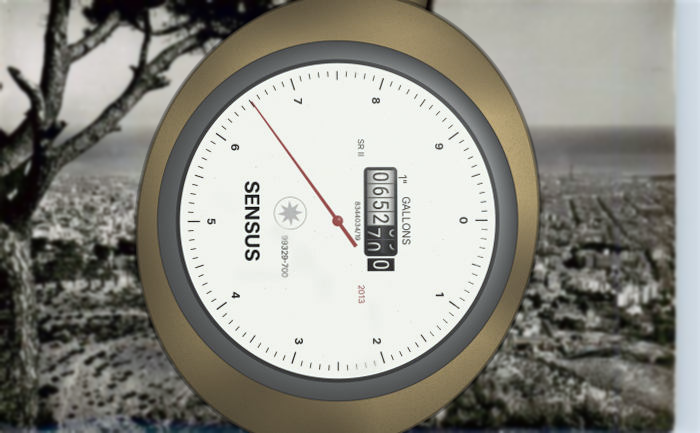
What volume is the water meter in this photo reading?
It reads 652696.5 gal
